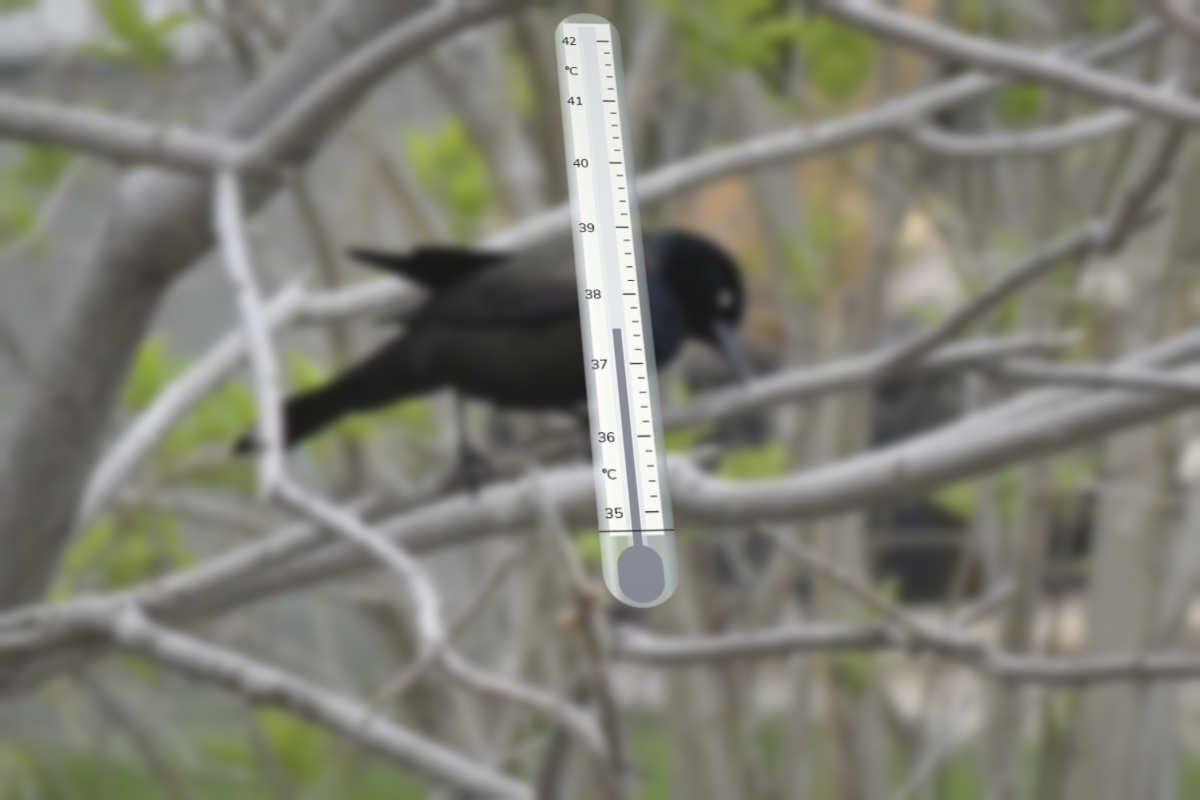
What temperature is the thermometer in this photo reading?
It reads 37.5 °C
